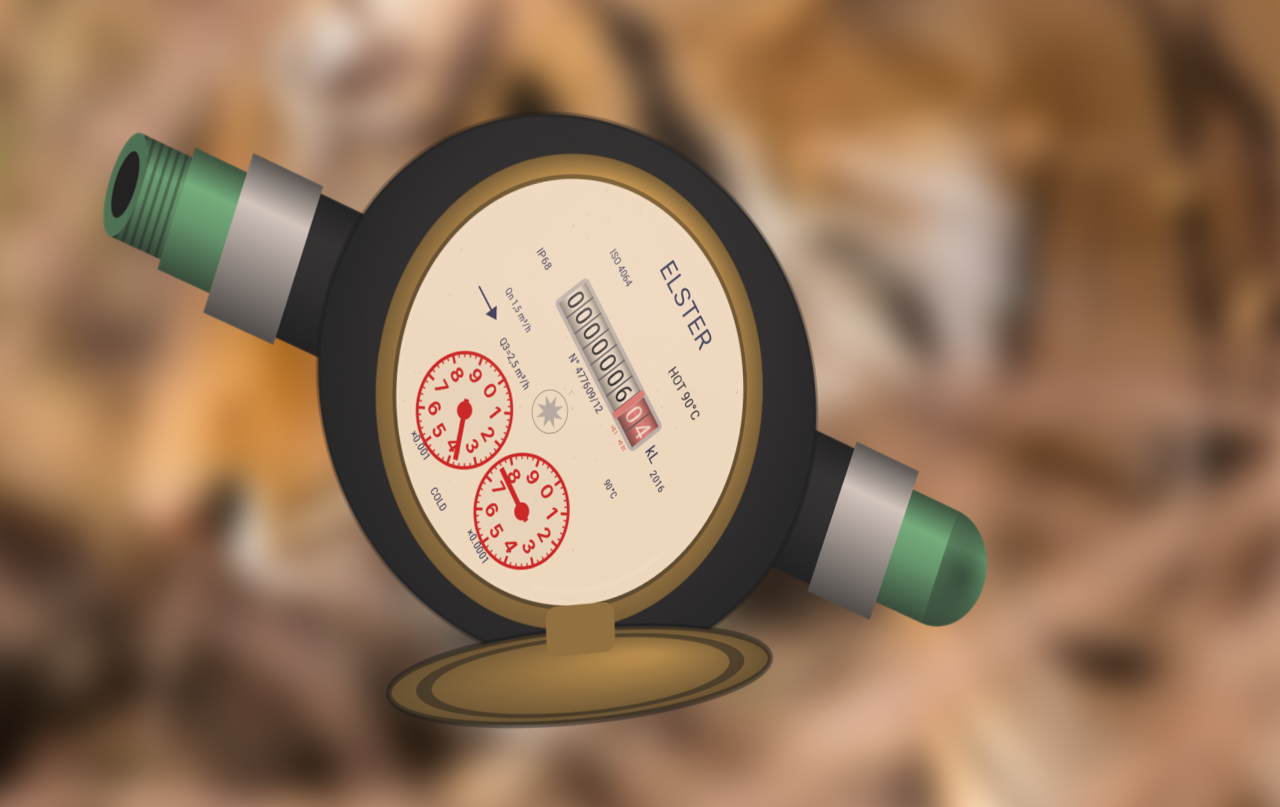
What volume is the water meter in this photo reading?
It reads 6.0437 kL
